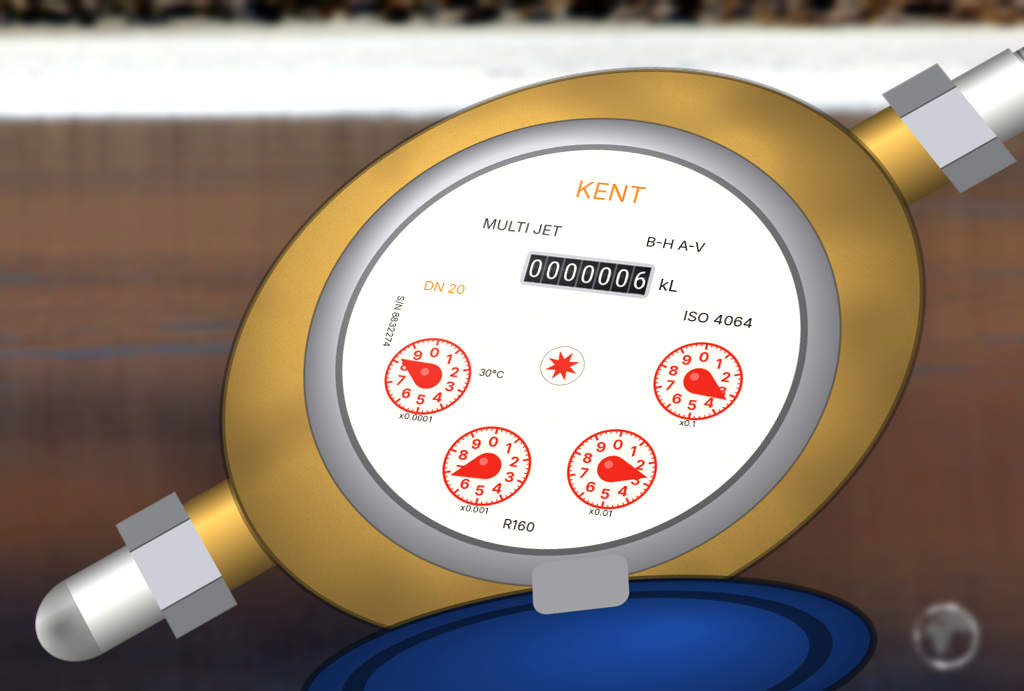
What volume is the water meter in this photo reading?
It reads 6.3268 kL
